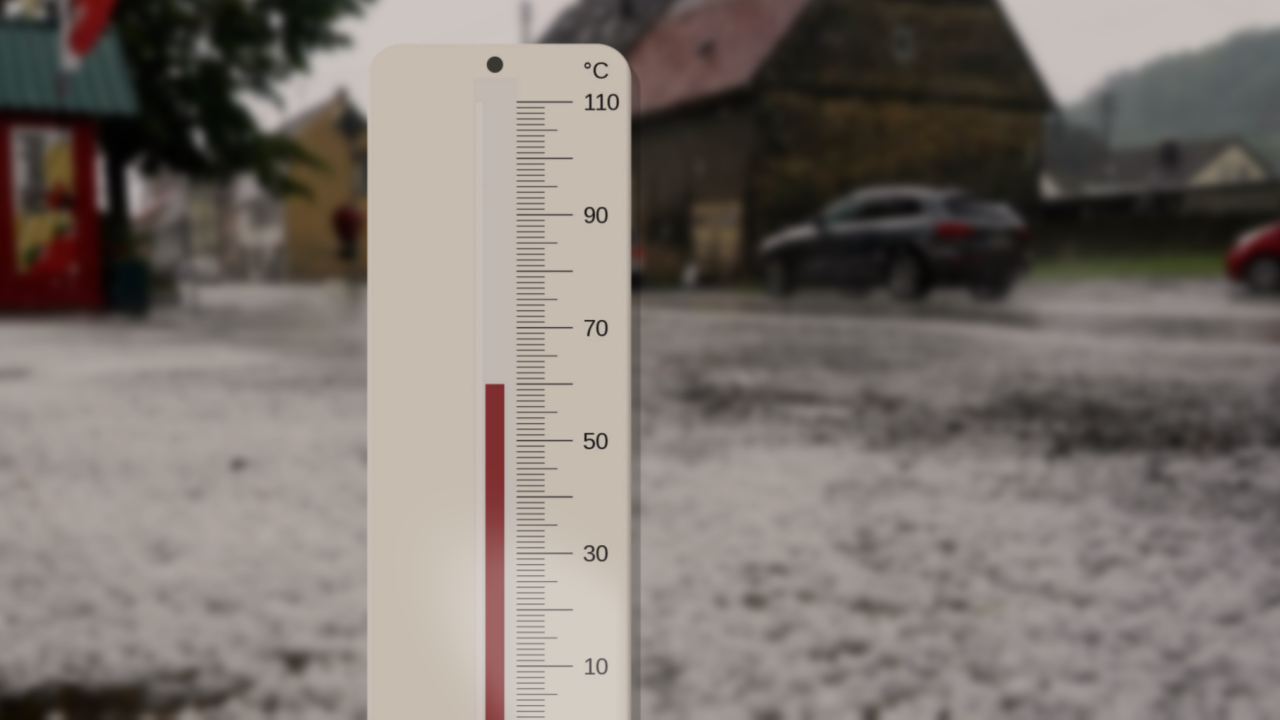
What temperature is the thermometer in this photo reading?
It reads 60 °C
